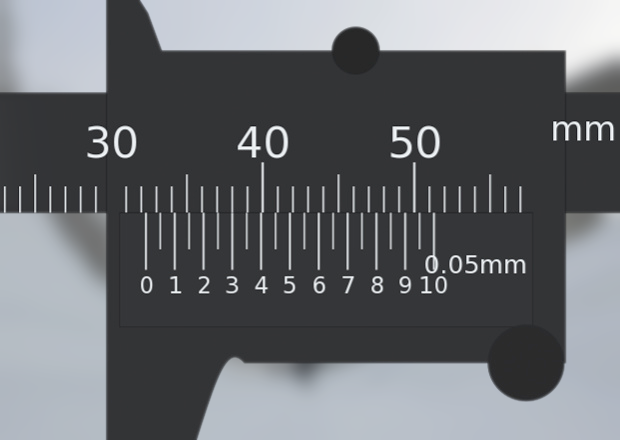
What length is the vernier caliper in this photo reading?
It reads 32.3 mm
